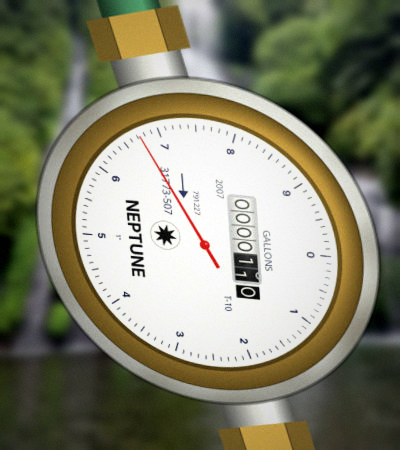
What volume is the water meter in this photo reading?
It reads 106.7 gal
